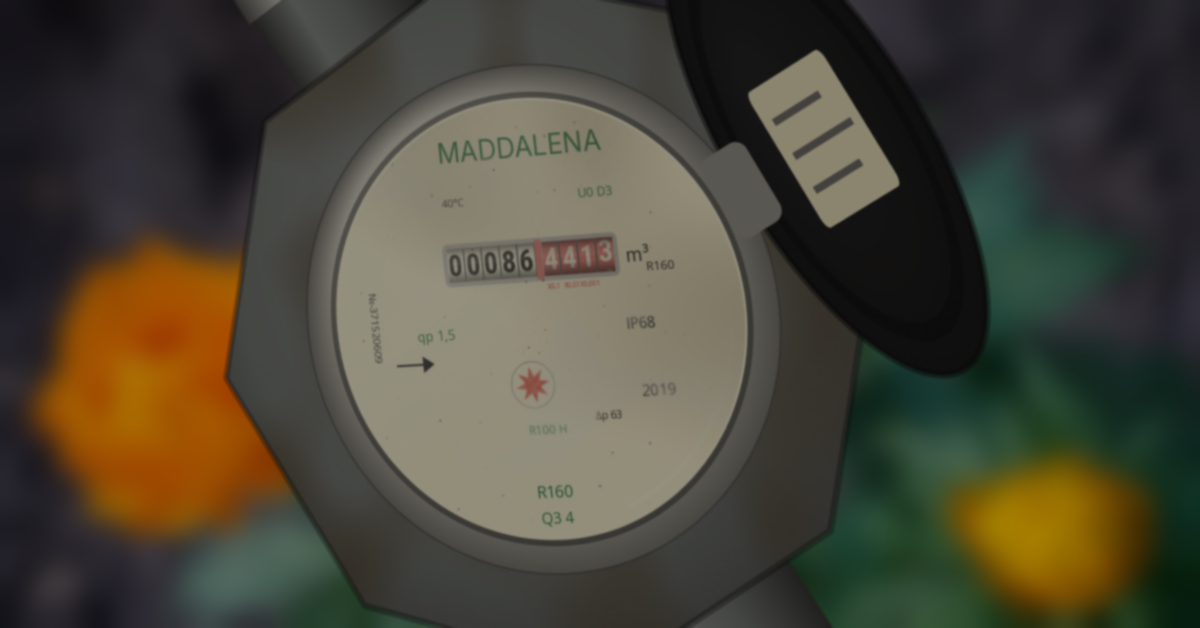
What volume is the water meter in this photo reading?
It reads 86.4413 m³
